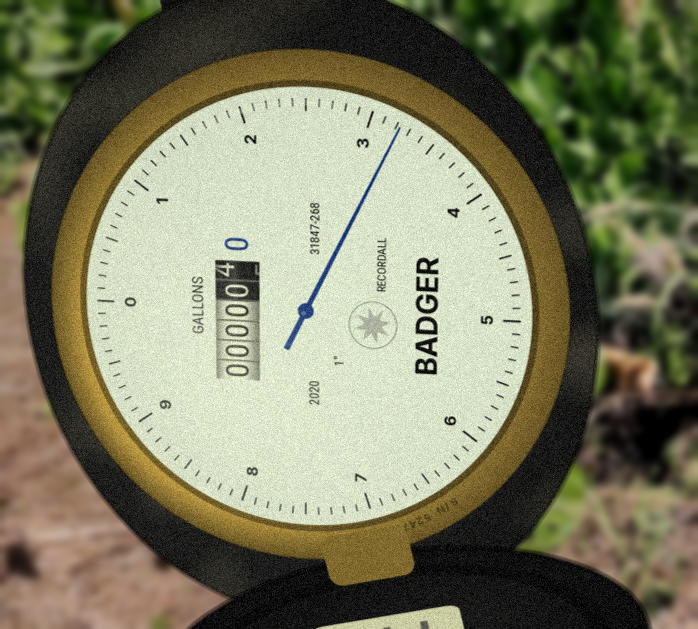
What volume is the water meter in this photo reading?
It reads 43.2 gal
